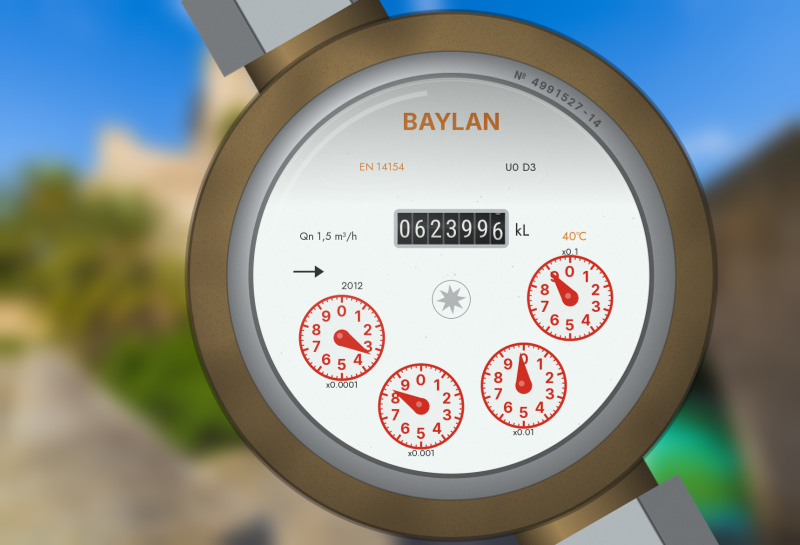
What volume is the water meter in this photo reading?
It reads 623995.8983 kL
